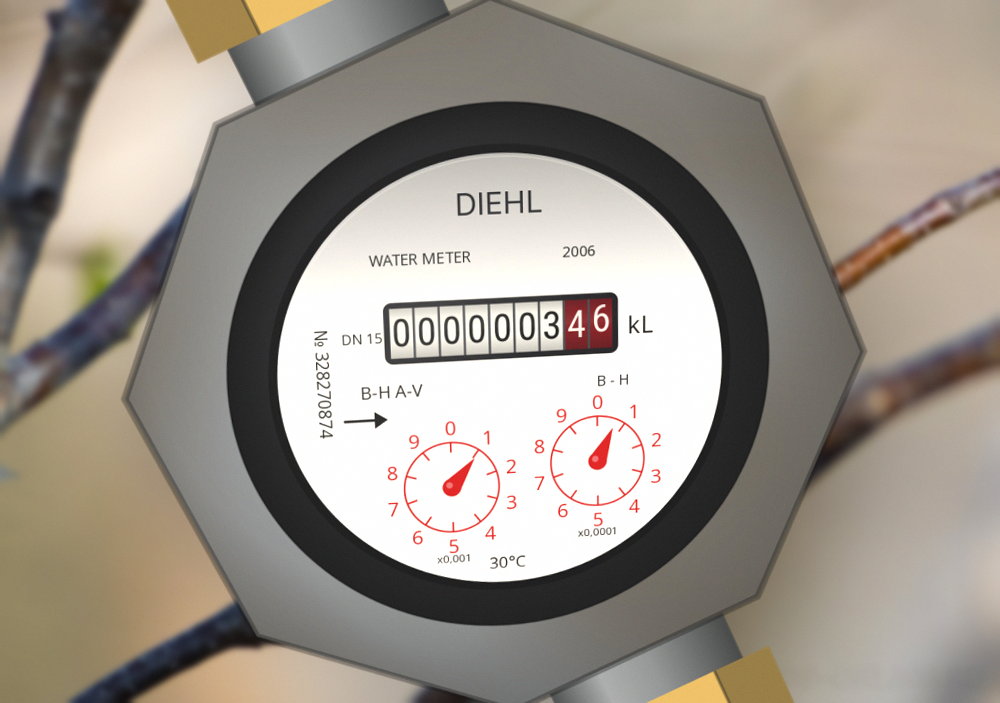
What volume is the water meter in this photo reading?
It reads 3.4610 kL
